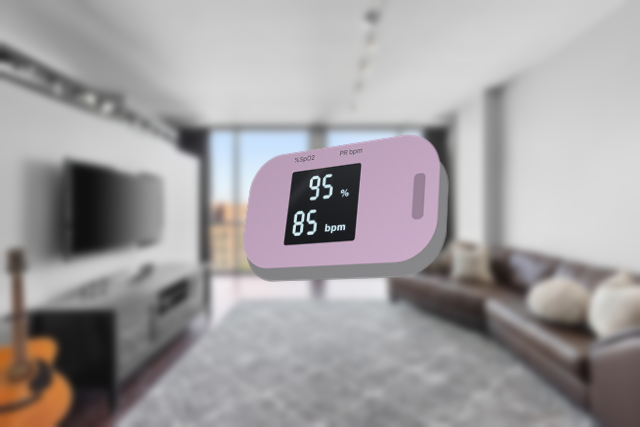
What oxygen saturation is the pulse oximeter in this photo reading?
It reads 95 %
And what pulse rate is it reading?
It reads 85 bpm
